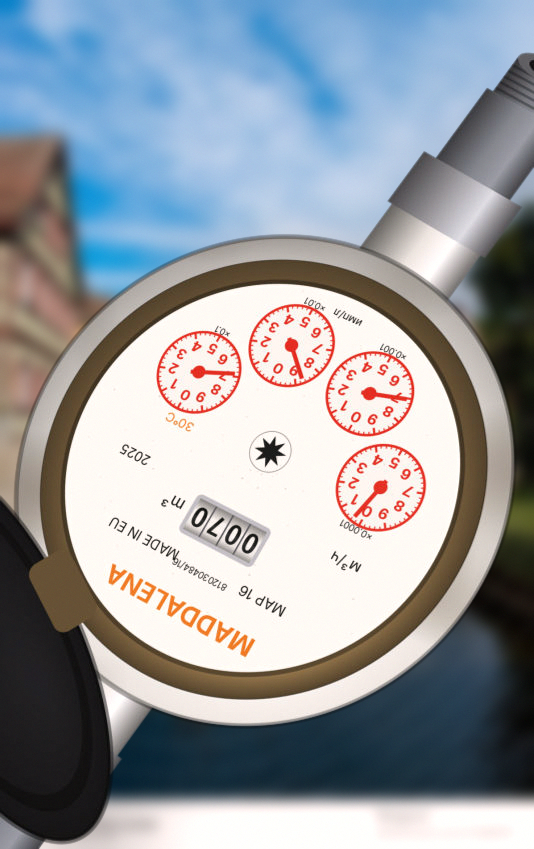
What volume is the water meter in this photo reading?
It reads 70.6870 m³
